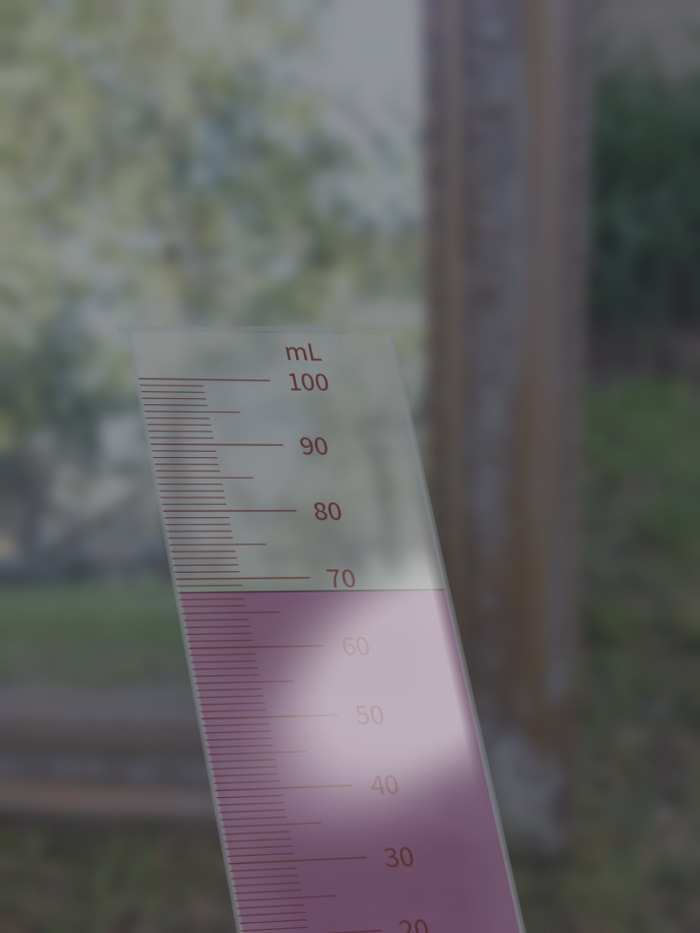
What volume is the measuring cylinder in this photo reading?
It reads 68 mL
